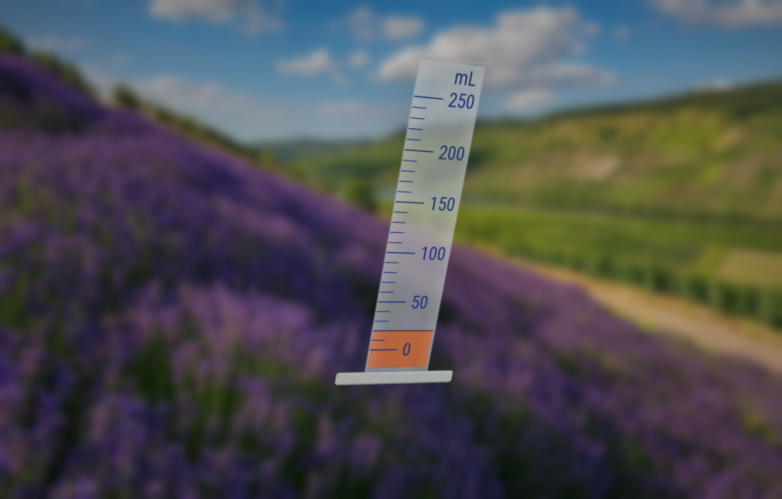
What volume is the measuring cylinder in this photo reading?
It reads 20 mL
